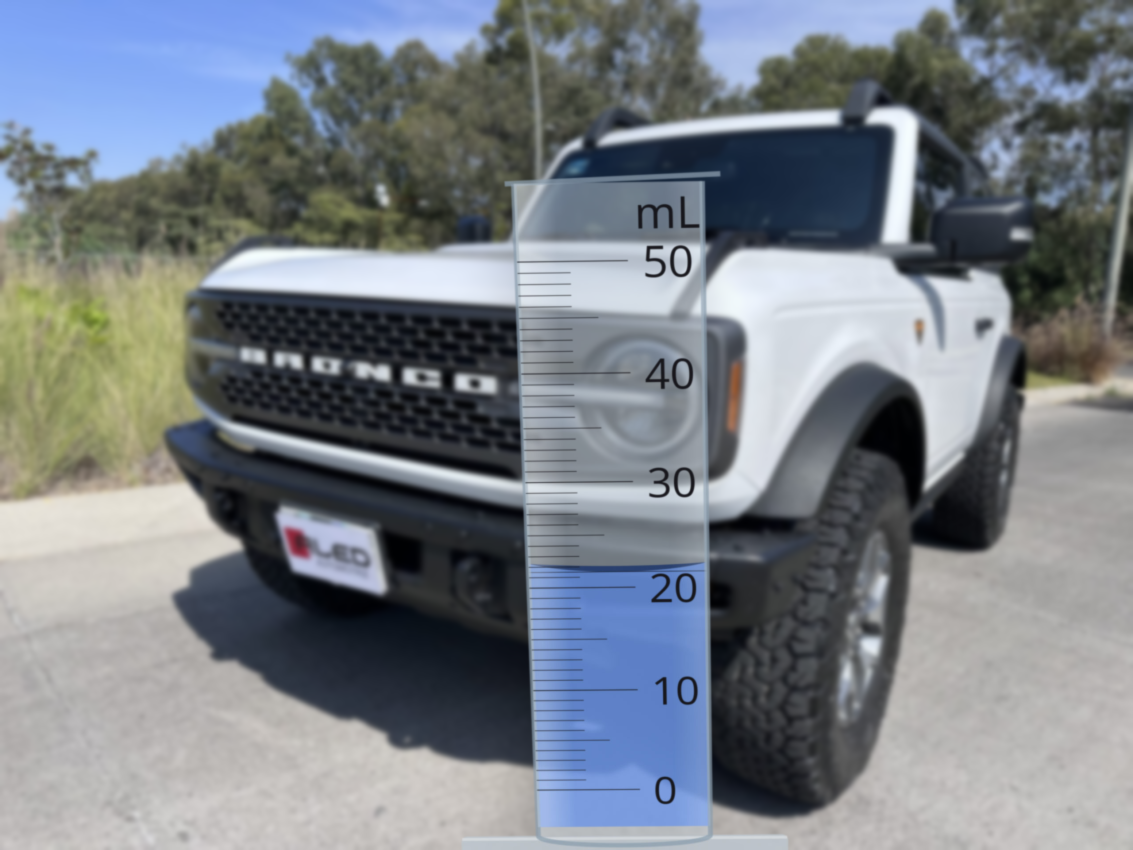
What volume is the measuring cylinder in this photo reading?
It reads 21.5 mL
